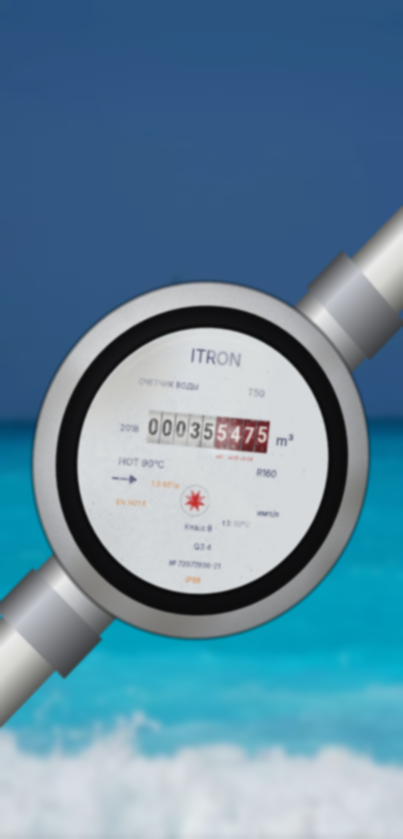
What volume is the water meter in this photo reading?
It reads 35.5475 m³
